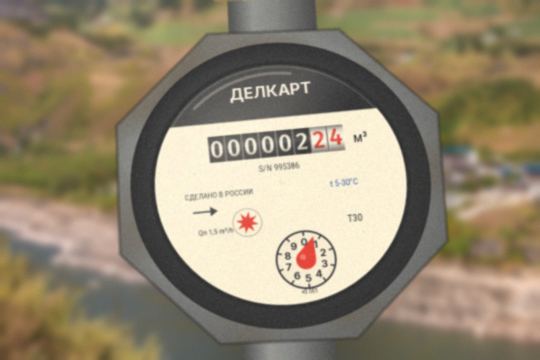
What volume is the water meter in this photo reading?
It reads 2.240 m³
